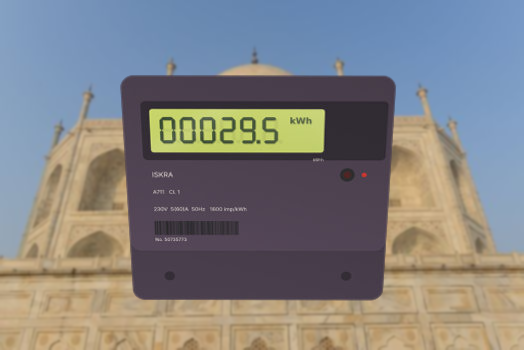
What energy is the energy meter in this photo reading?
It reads 29.5 kWh
